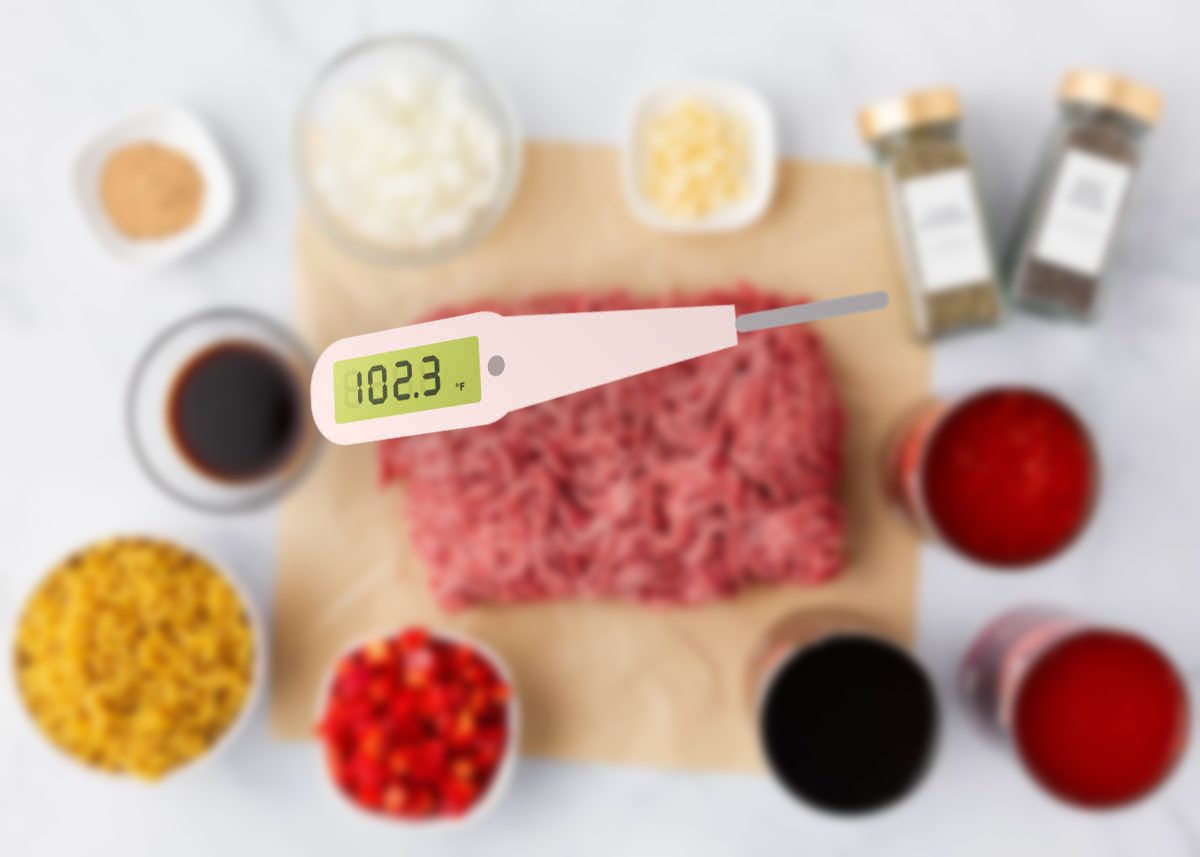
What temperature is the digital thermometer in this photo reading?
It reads 102.3 °F
